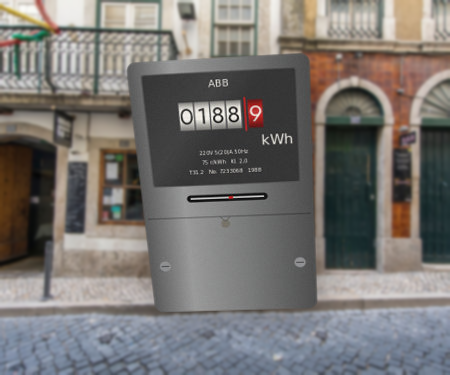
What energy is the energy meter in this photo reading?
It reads 188.9 kWh
